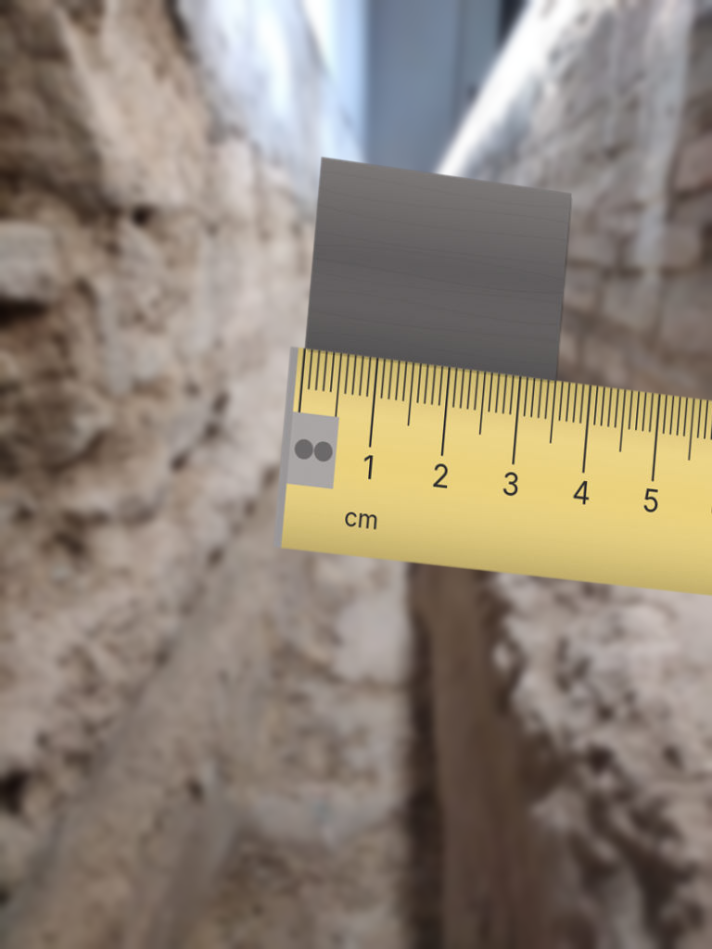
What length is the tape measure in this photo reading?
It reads 3.5 cm
